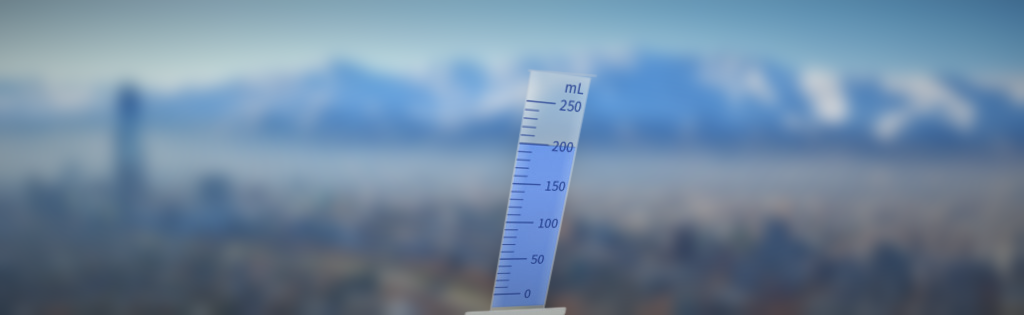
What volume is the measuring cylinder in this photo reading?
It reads 200 mL
